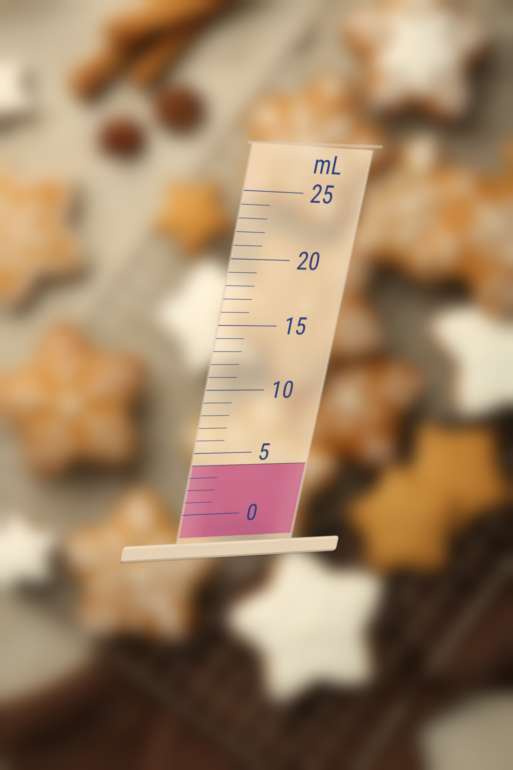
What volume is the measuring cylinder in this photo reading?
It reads 4 mL
